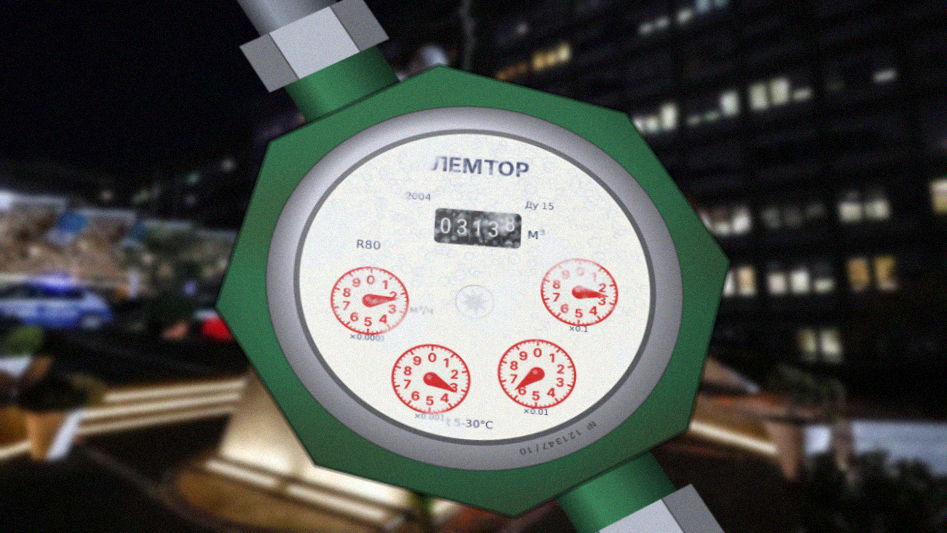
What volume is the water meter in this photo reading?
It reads 3138.2632 m³
